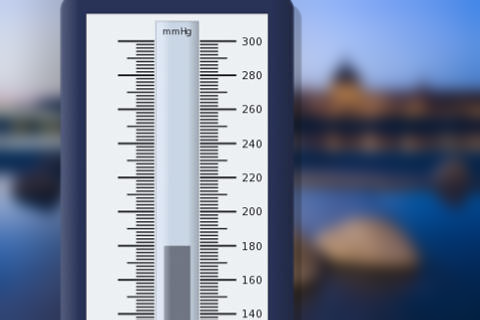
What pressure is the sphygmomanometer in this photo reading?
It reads 180 mmHg
